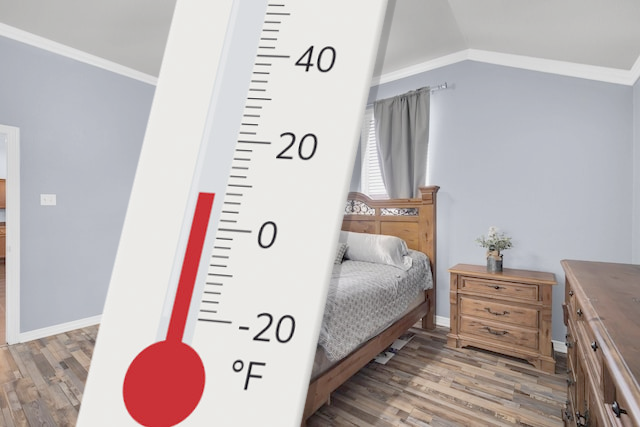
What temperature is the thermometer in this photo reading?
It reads 8 °F
